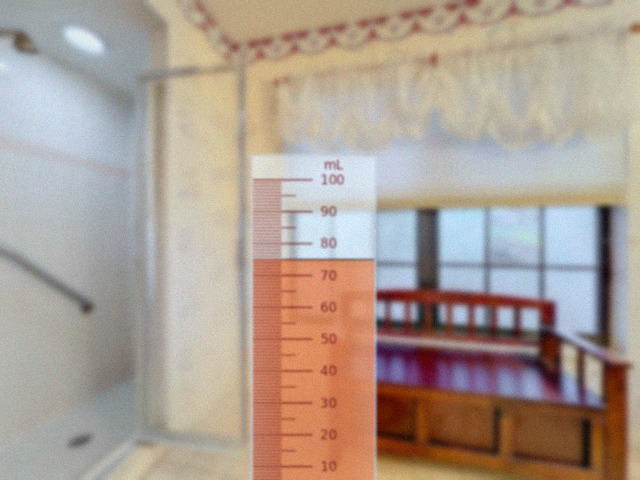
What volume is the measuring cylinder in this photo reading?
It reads 75 mL
